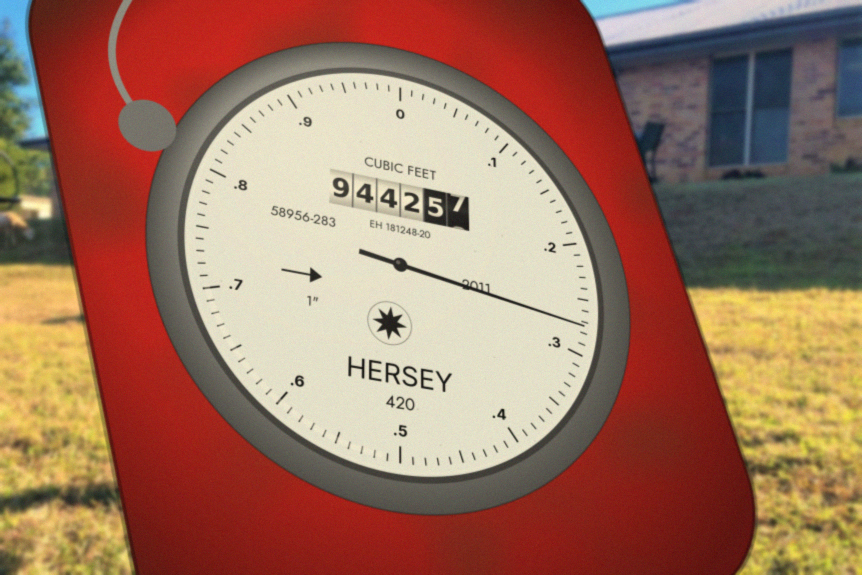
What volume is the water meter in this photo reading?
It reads 944257.27 ft³
